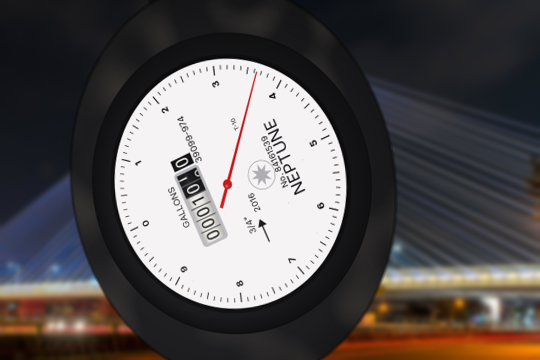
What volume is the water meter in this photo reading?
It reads 1013.6 gal
